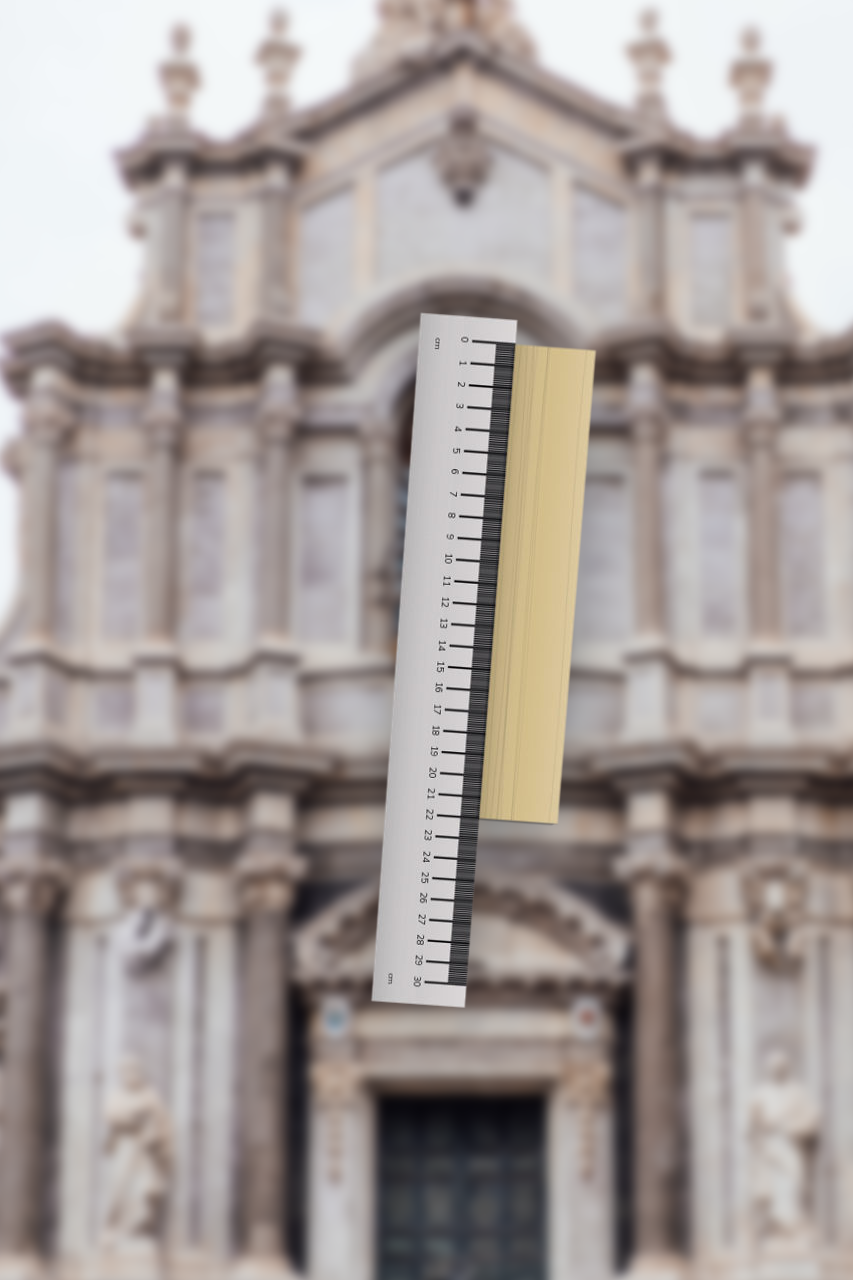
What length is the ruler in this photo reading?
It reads 22 cm
